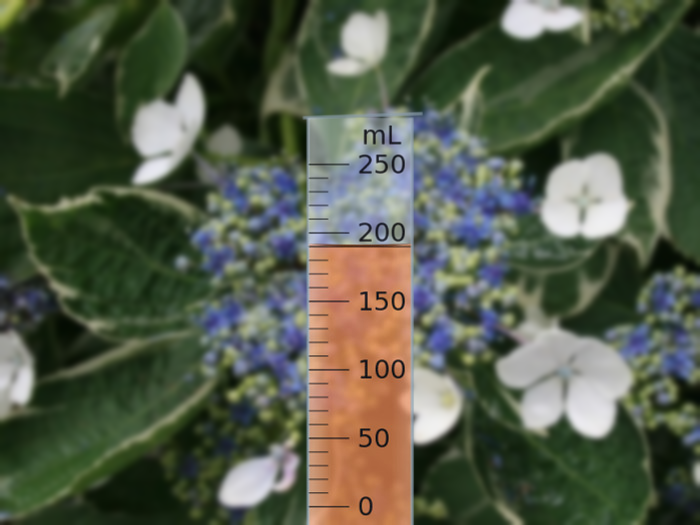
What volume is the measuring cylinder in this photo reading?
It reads 190 mL
